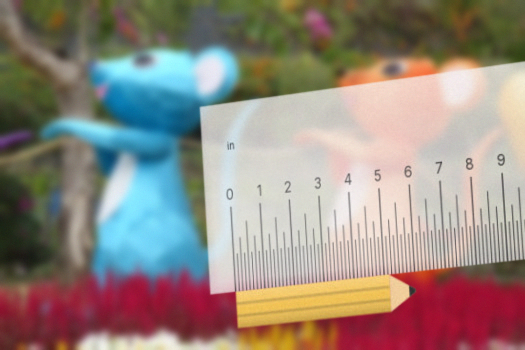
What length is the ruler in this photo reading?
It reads 6 in
